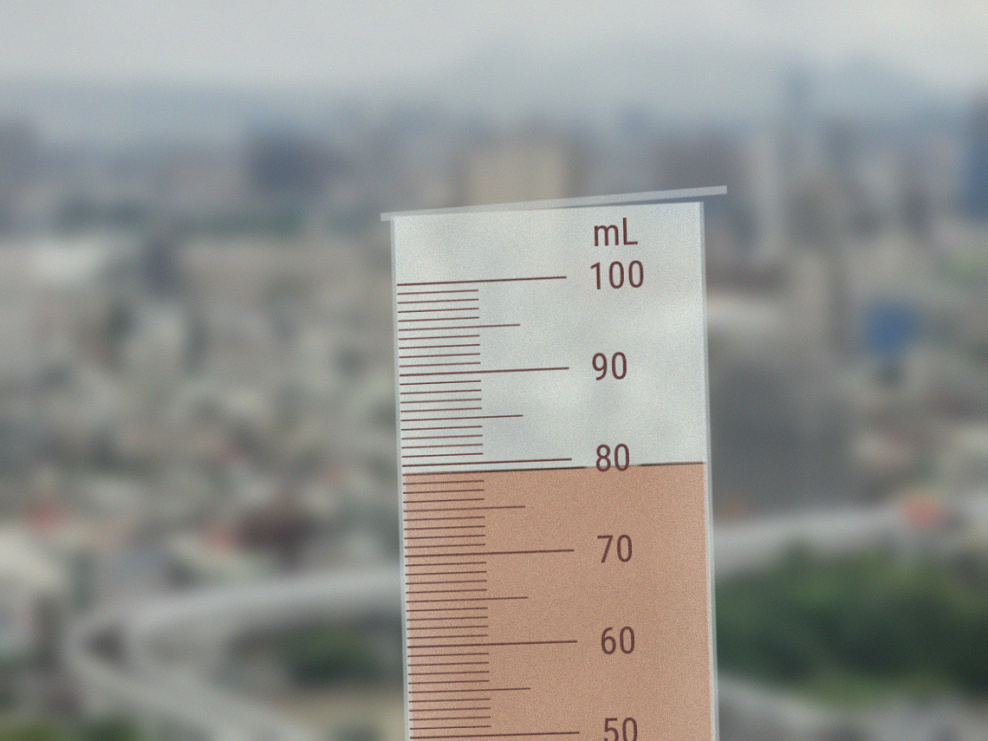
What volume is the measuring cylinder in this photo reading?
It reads 79 mL
